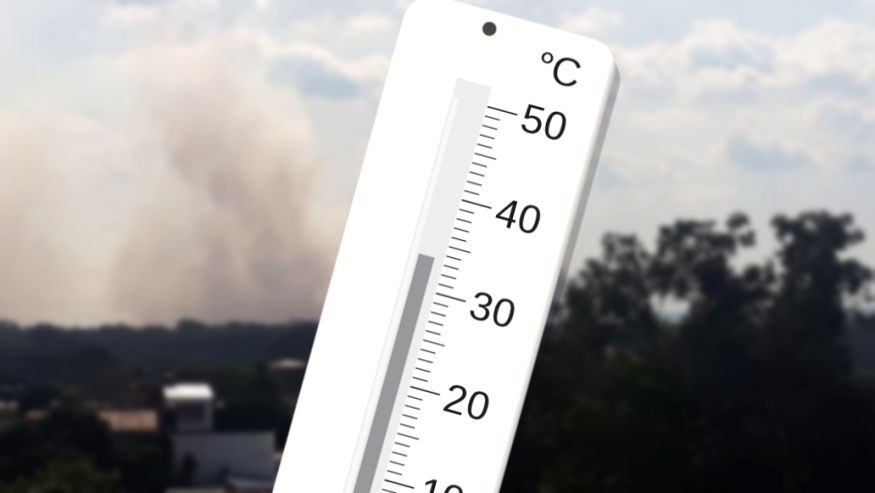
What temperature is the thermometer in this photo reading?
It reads 33.5 °C
